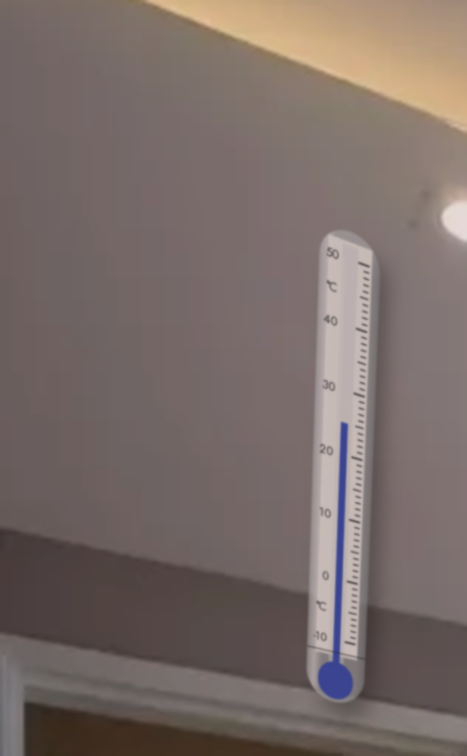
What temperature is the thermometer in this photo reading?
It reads 25 °C
